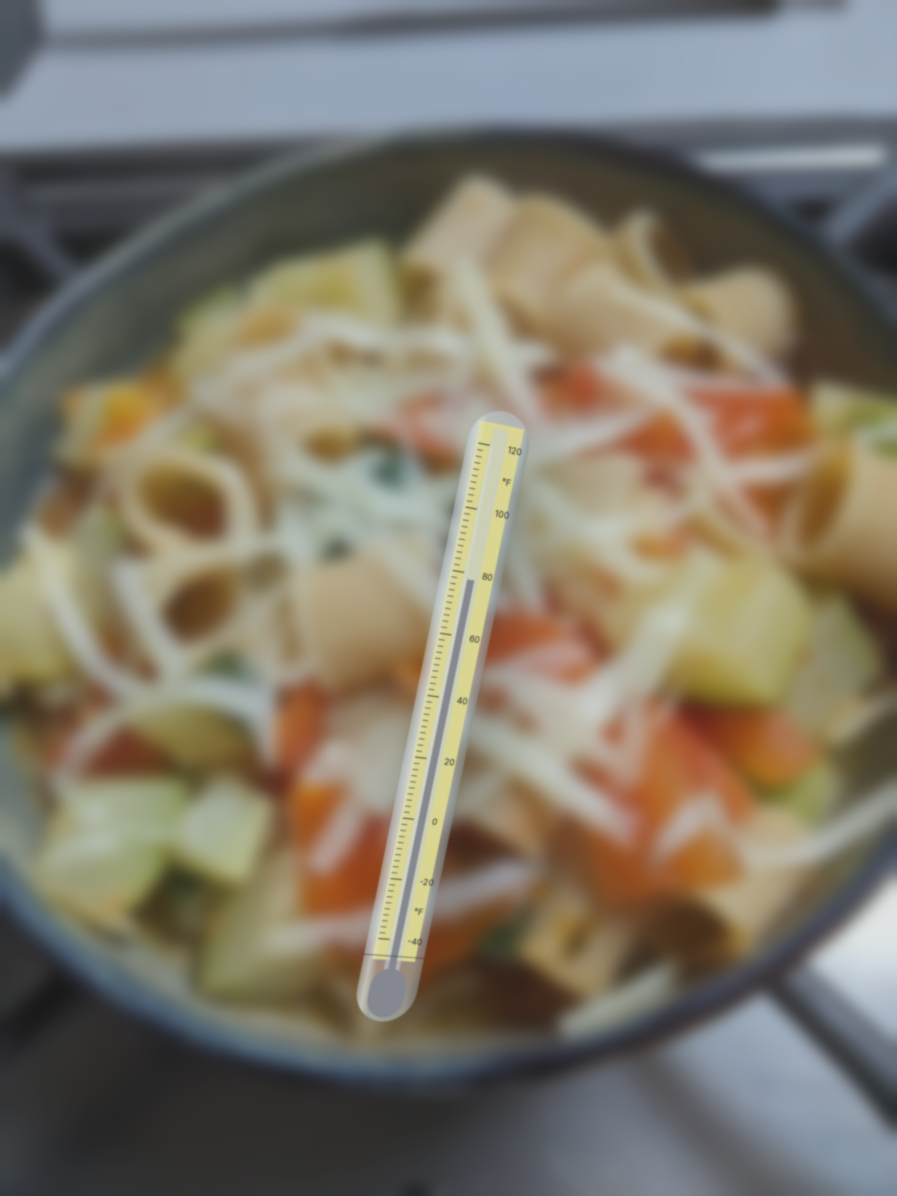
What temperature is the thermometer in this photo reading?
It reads 78 °F
